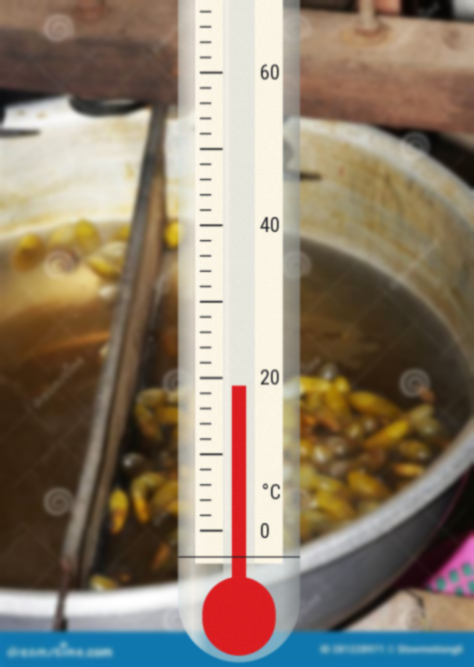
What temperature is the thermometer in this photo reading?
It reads 19 °C
